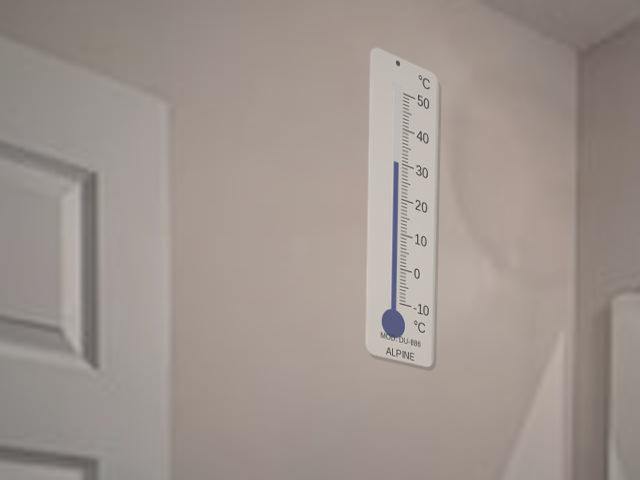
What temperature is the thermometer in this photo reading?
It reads 30 °C
